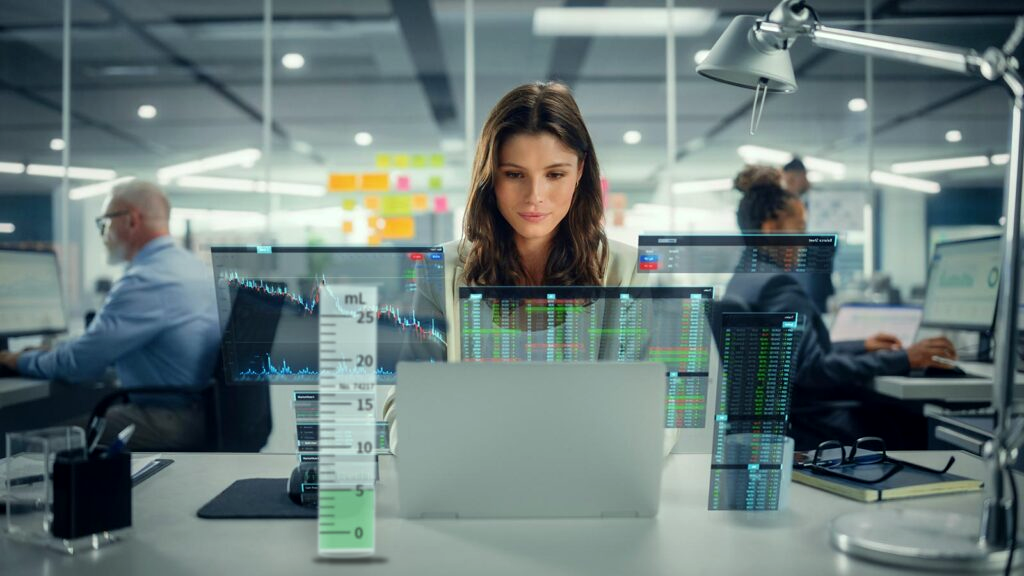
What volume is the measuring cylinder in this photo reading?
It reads 5 mL
